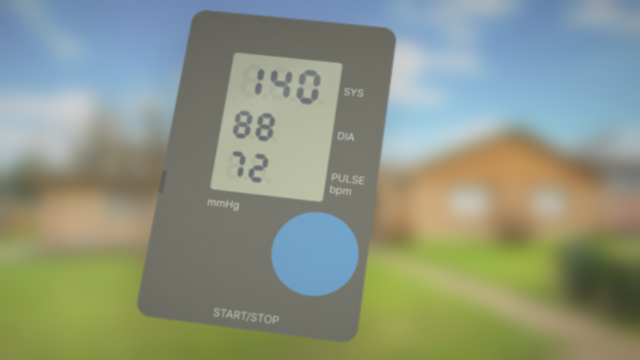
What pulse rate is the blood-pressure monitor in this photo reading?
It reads 72 bpm
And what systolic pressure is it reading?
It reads 140 mmHg
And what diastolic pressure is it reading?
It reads 88 mmHg
